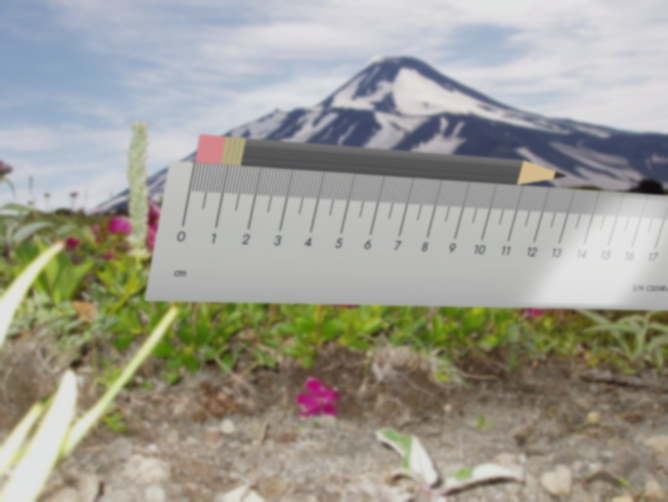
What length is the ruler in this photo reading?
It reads 12.5 cm
